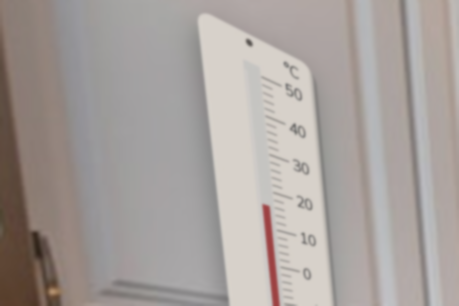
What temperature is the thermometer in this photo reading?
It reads 16 °C
